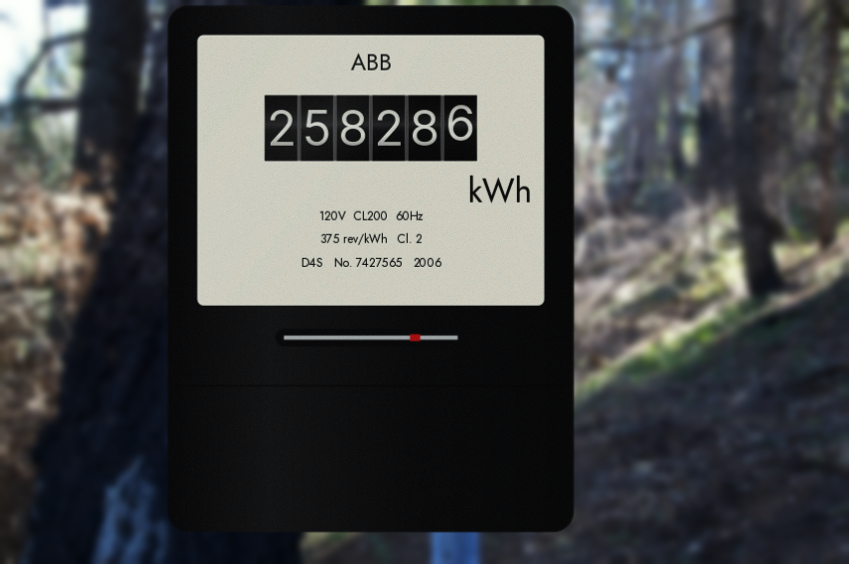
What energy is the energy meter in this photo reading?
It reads 258286 kWh
